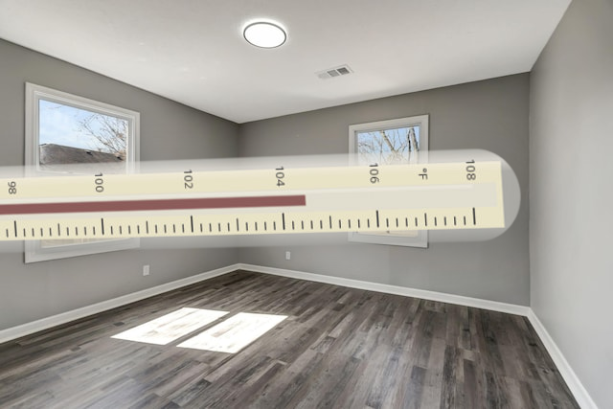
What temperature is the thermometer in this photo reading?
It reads 104.5 °F
